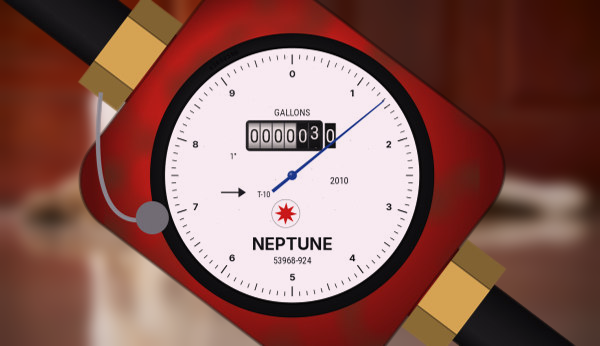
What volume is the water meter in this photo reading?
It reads 31.4 gal
